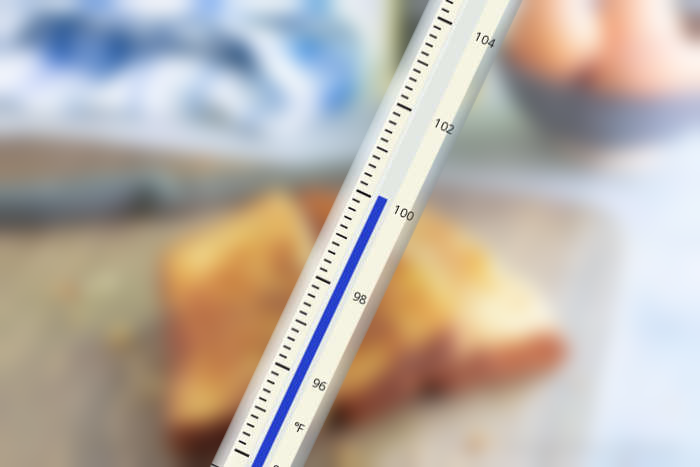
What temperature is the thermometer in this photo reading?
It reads 100.1 °F
